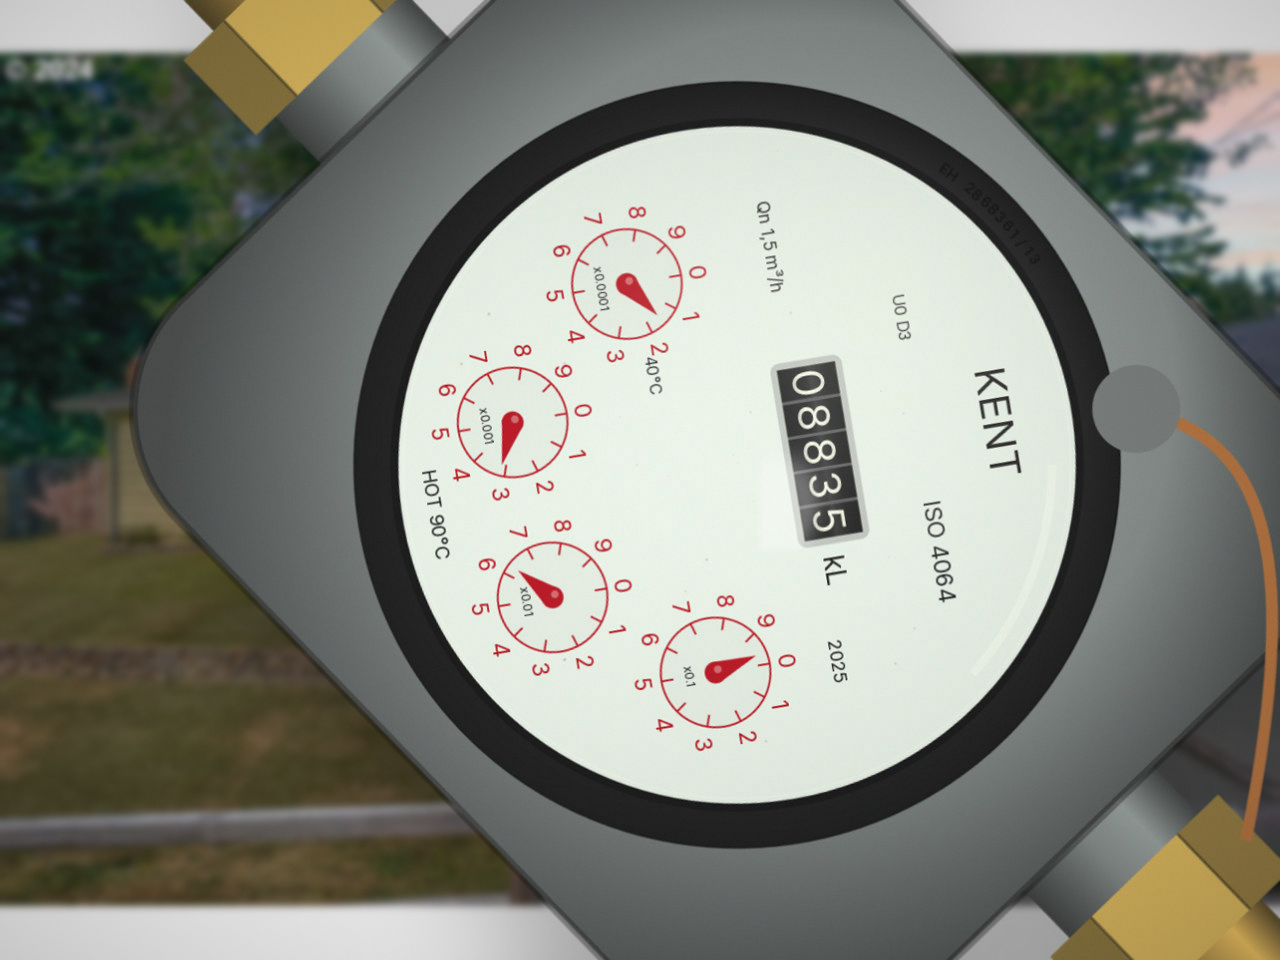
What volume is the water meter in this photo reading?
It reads 8834.9631 kL
